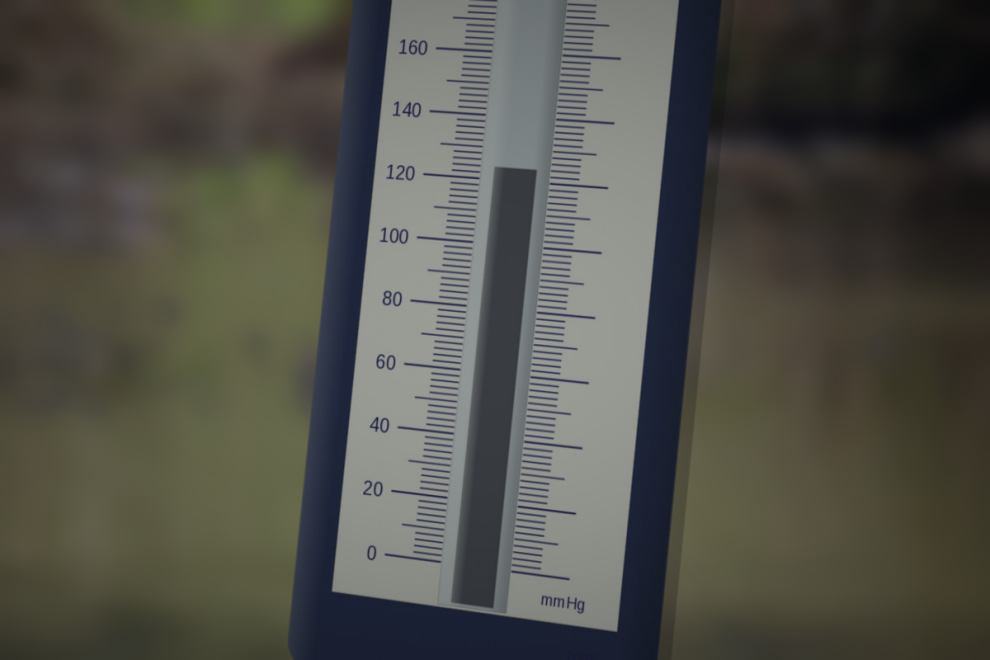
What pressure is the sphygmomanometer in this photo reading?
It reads 124 mmHg
